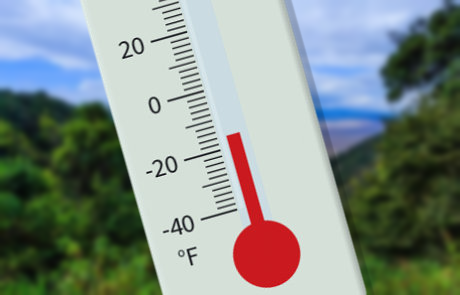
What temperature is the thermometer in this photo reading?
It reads -16 °F
